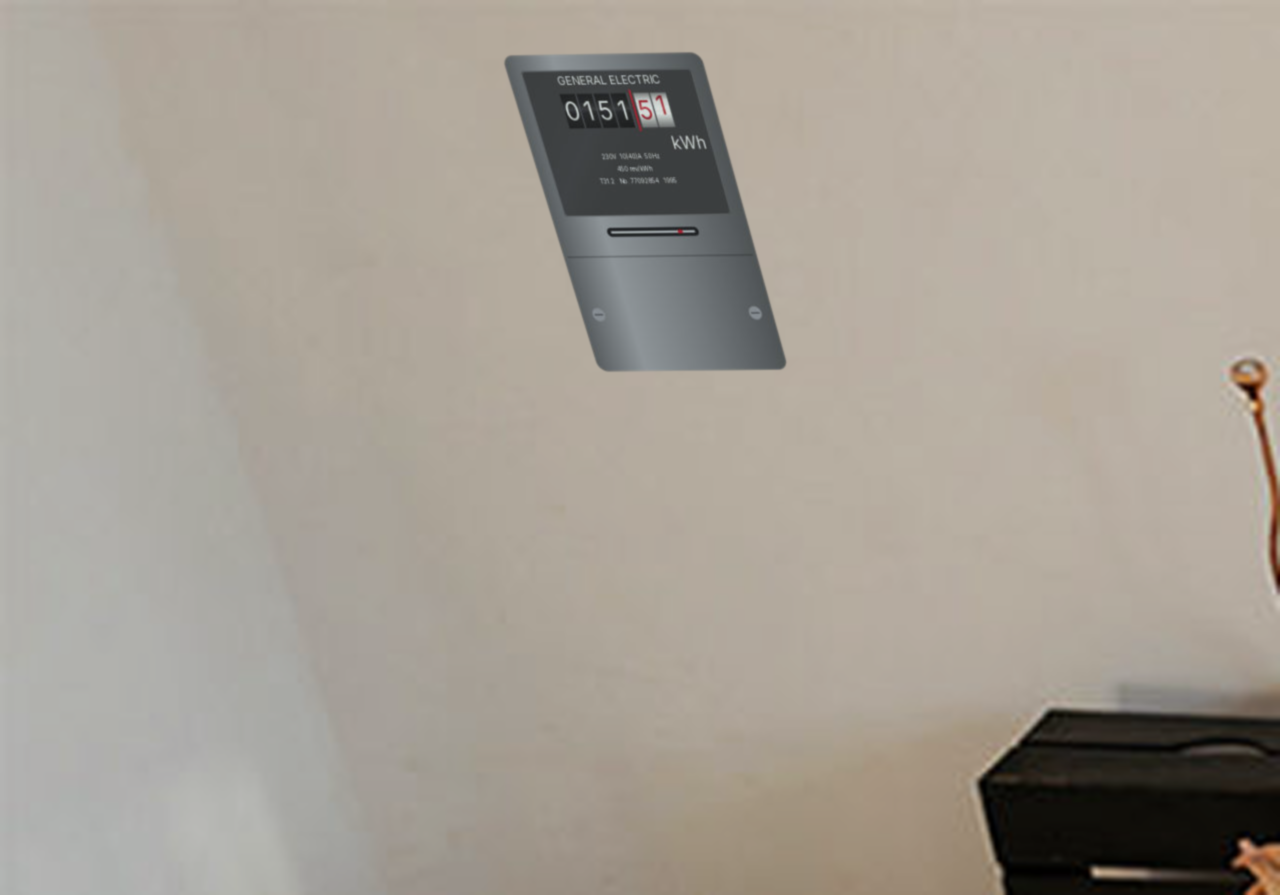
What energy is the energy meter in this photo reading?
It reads 151.51 kWh
